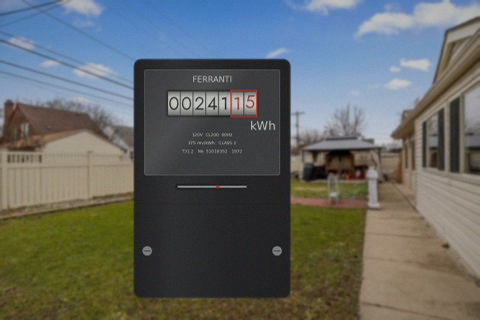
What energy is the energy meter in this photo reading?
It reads 241.15 kWh
